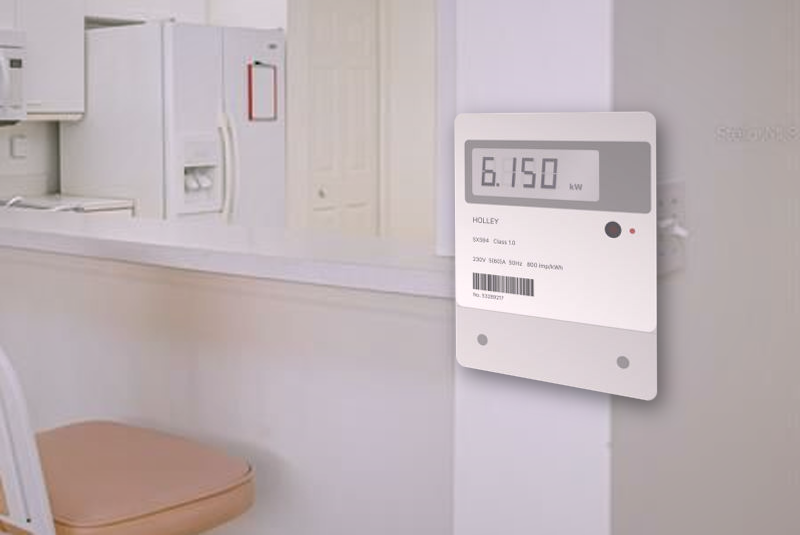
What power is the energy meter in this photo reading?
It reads 6.150 kW
